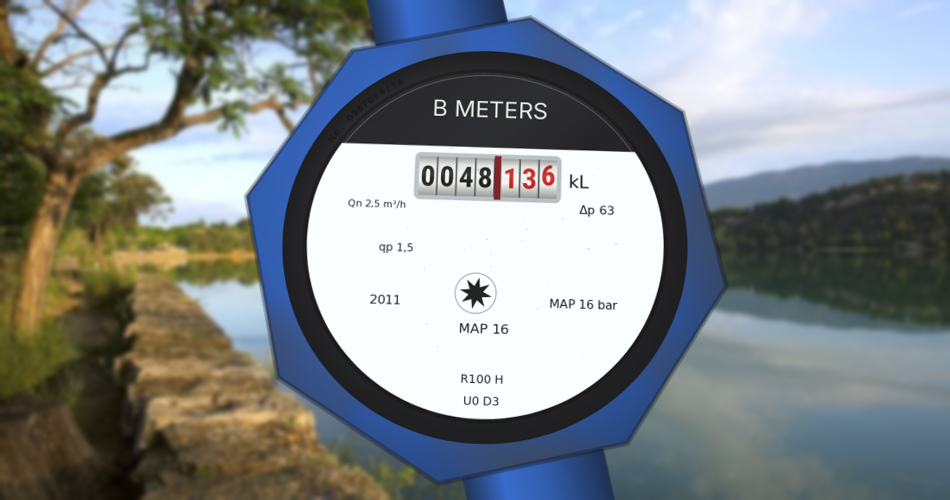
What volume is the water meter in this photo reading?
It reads 48.136 kL
